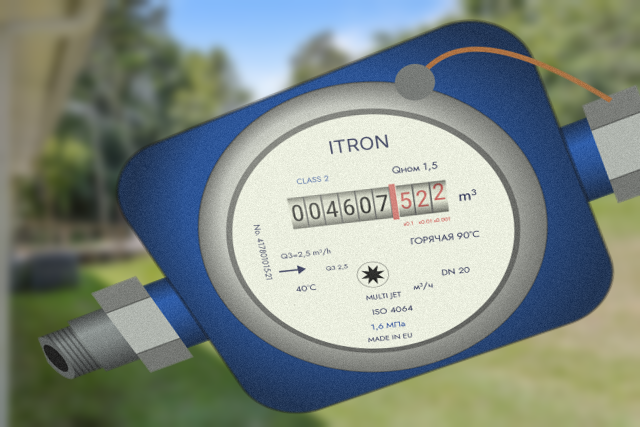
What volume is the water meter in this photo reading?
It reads 4607.522 m³
